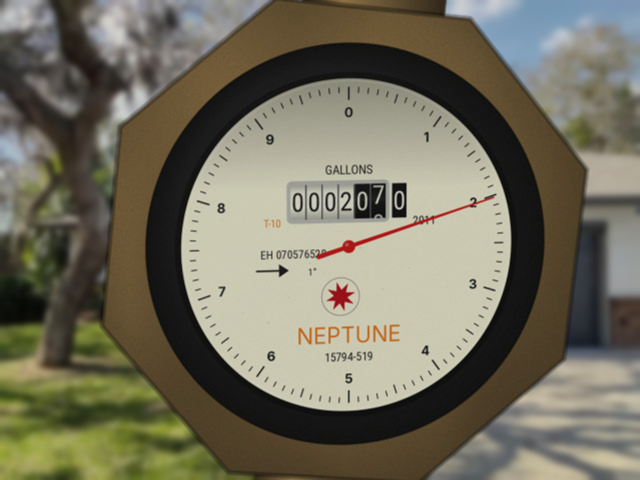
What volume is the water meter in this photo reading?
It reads 2072.0 gal
